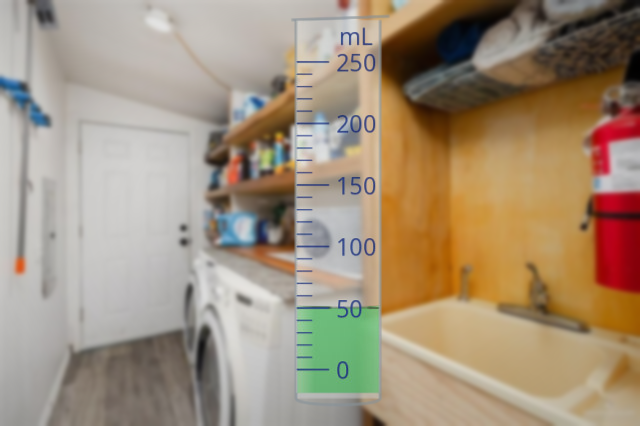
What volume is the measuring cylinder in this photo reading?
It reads 50 mL
